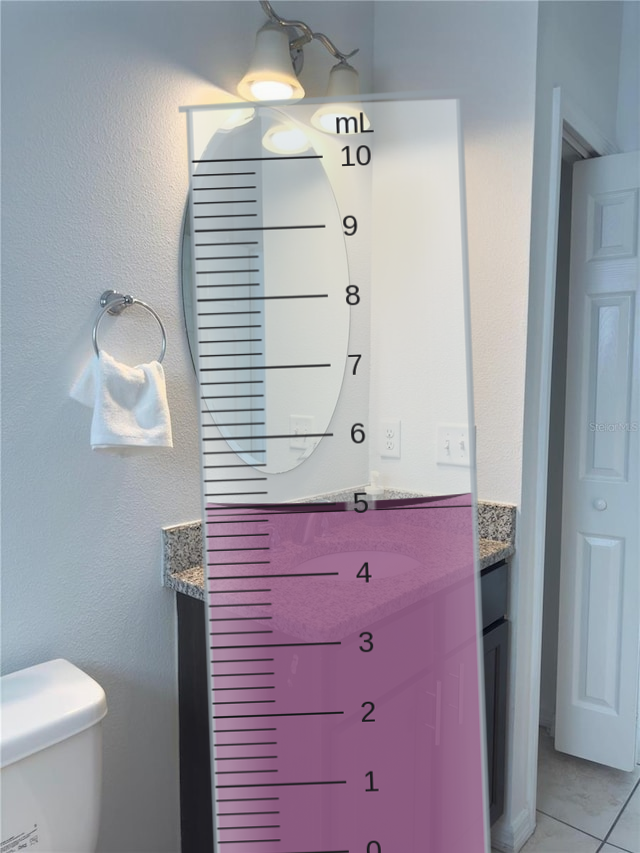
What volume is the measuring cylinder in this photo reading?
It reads 4.9 mL
